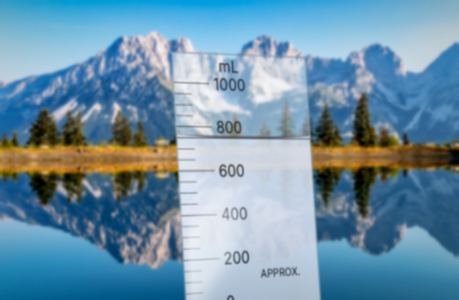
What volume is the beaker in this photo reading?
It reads 750 mL
